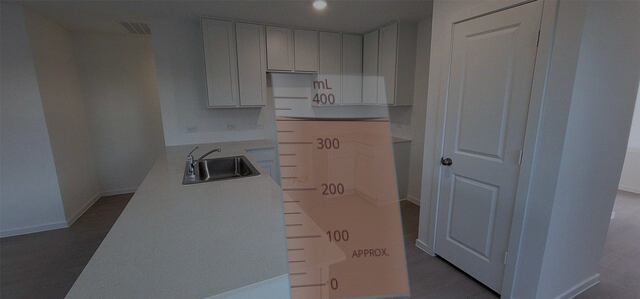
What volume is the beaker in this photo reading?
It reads 350 mL
